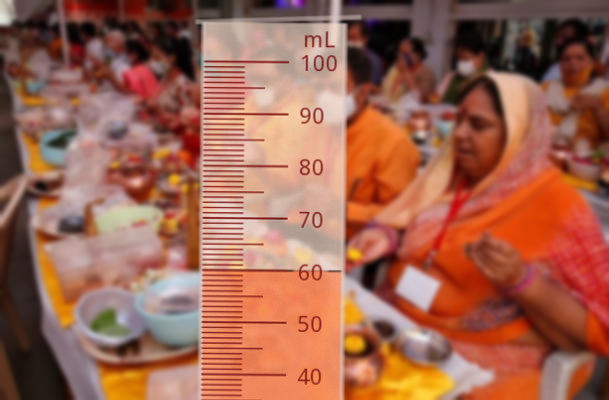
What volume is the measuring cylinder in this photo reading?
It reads 60 mL
